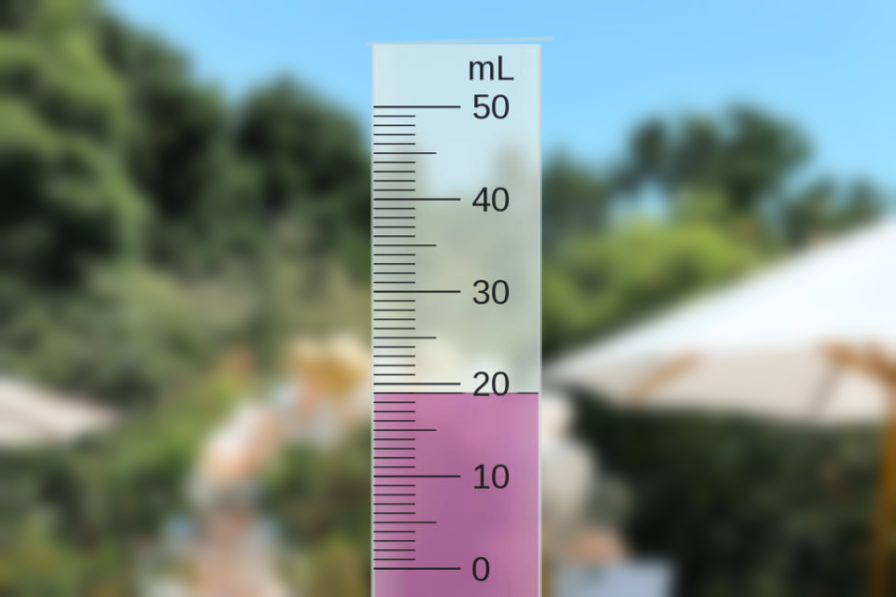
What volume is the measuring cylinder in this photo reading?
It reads 19 mL
